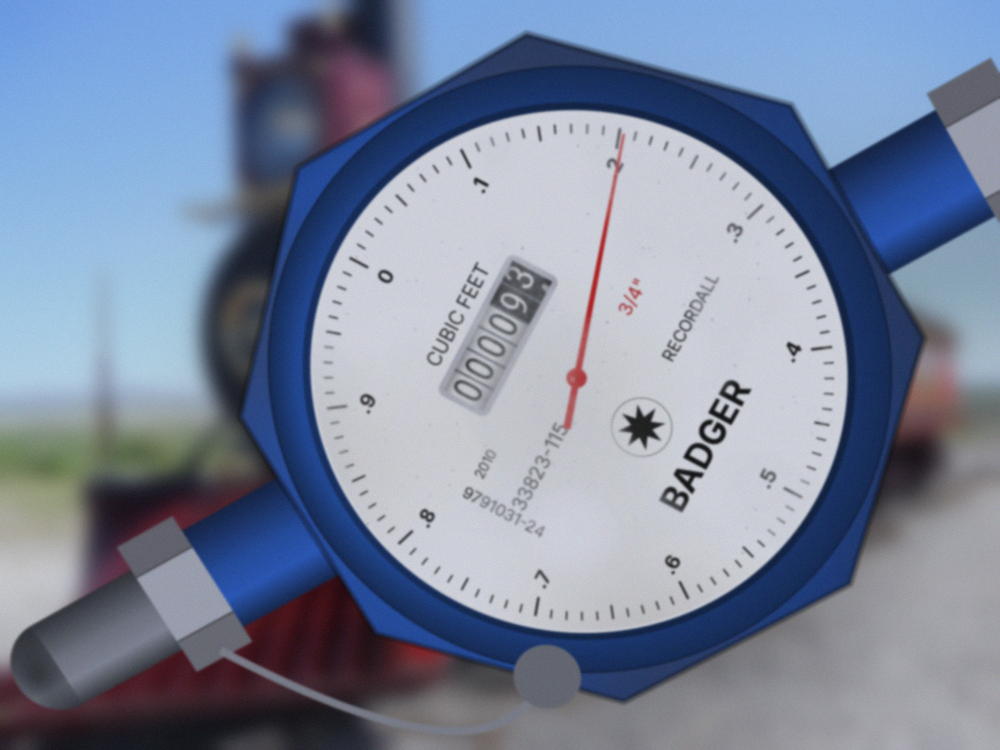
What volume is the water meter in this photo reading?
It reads 93.20 ft³
